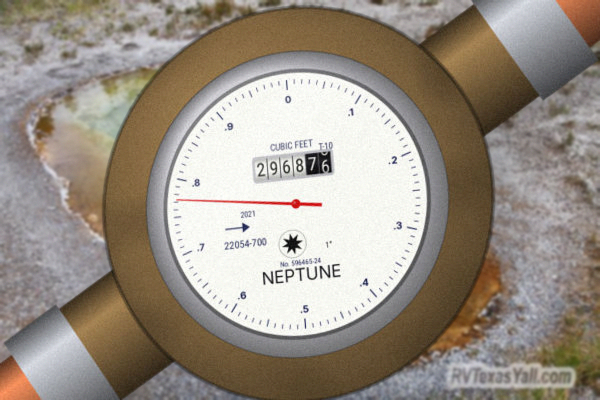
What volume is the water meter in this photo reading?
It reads 296875.77 ft³
